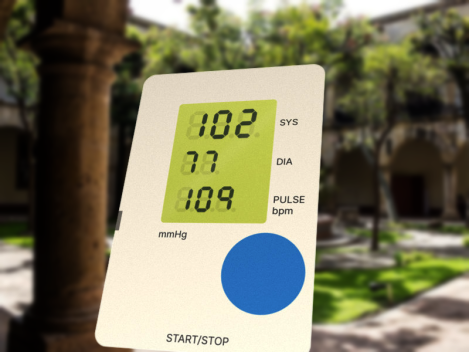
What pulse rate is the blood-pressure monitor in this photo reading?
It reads 109 bpm
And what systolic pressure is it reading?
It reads 102 mmHg
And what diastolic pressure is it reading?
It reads 77 mmHg
